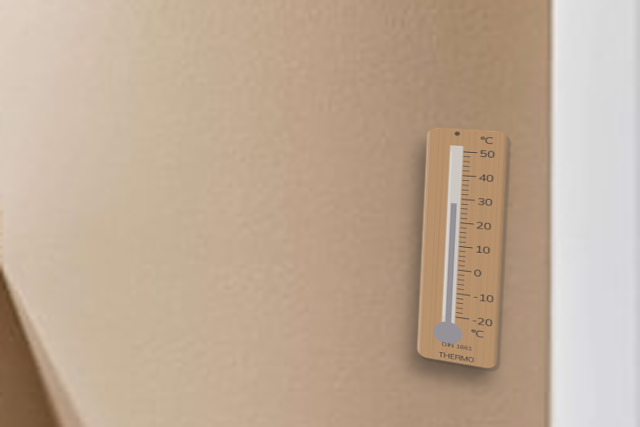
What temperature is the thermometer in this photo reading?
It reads 28 °C
